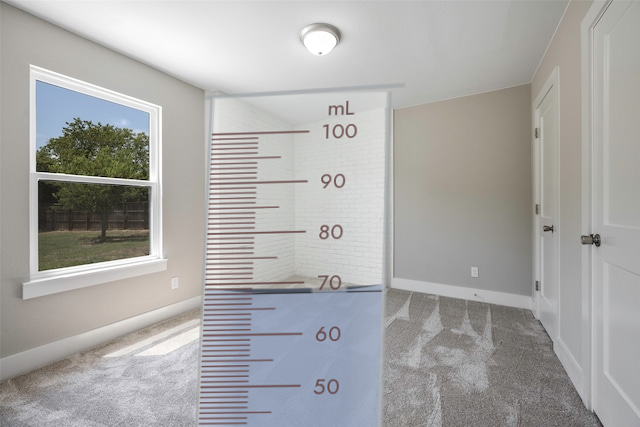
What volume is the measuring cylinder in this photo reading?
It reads 68 mL
